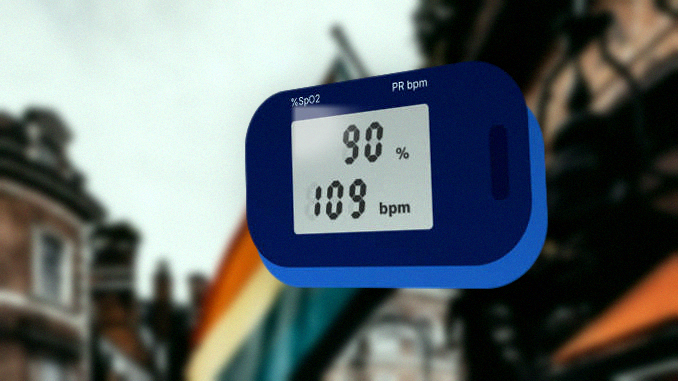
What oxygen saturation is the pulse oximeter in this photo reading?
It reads 90 %
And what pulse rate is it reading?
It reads 109 bpm
